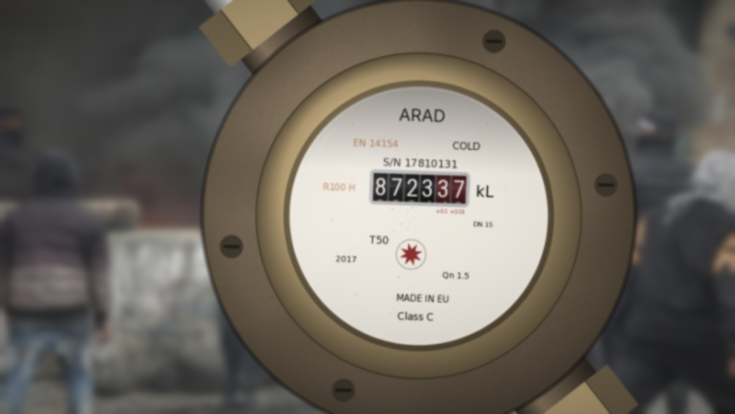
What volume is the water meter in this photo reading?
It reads 8723.37 kL
